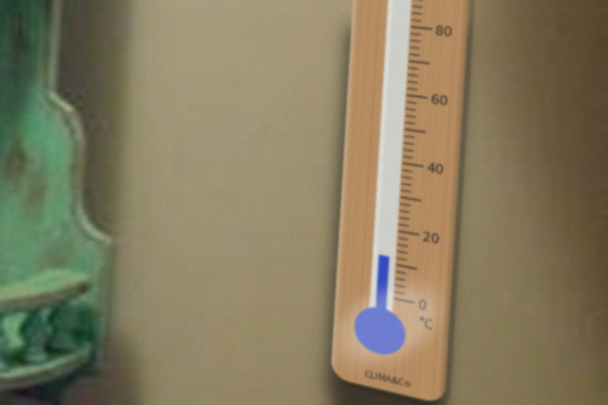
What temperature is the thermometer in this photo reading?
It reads 12 °C
